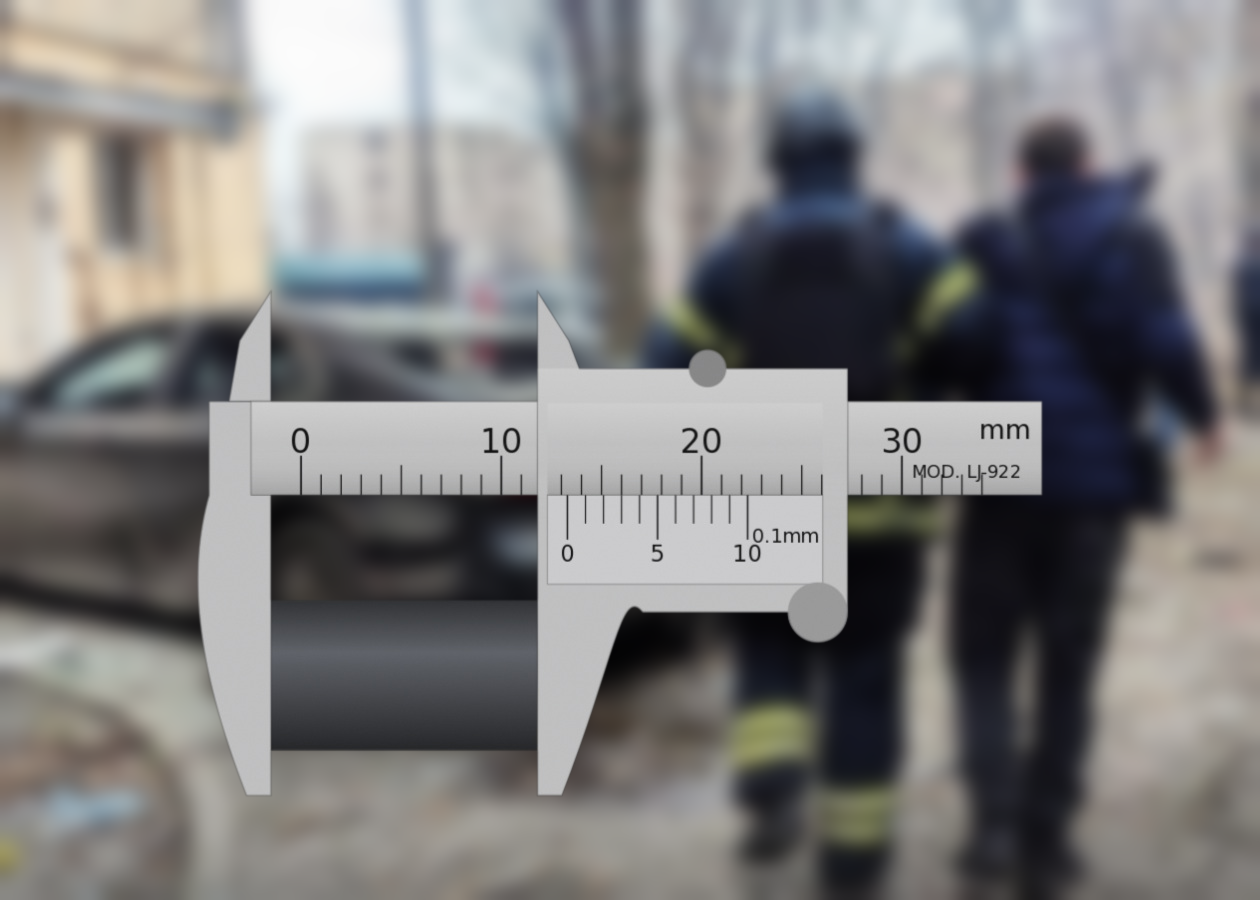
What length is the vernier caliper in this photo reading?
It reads 13.3 mm
